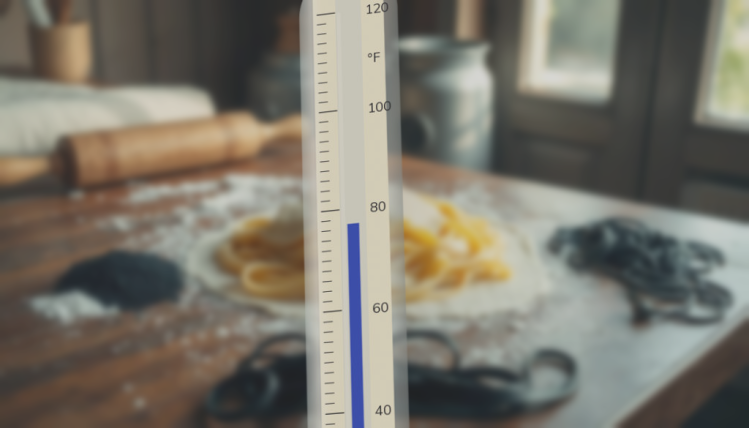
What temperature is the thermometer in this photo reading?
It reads 77 °F
